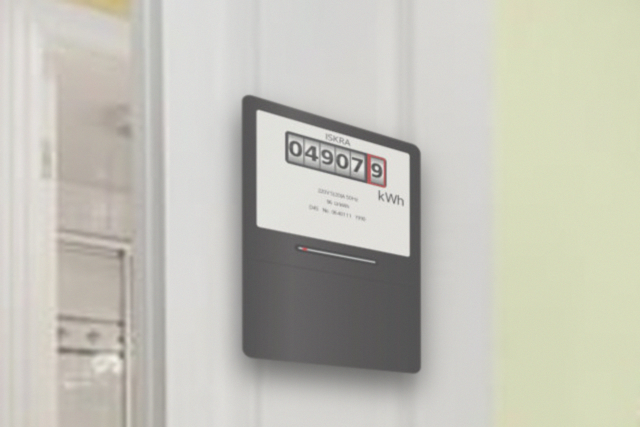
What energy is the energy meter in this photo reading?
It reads 4907.9 kWh
